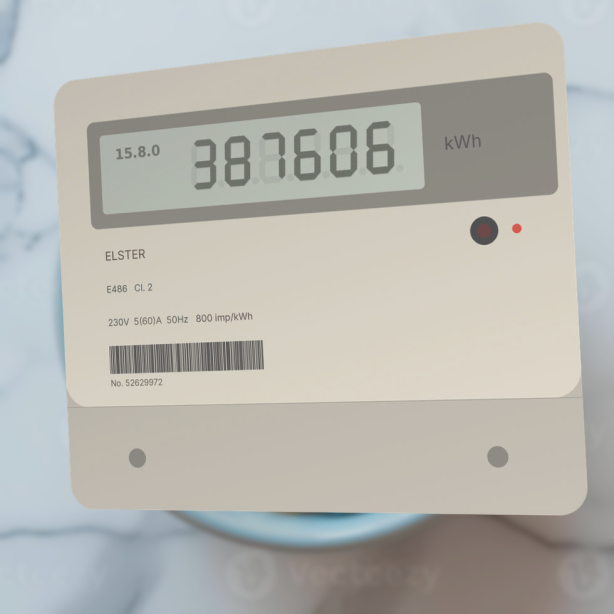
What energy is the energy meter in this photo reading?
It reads 387606 kWh
